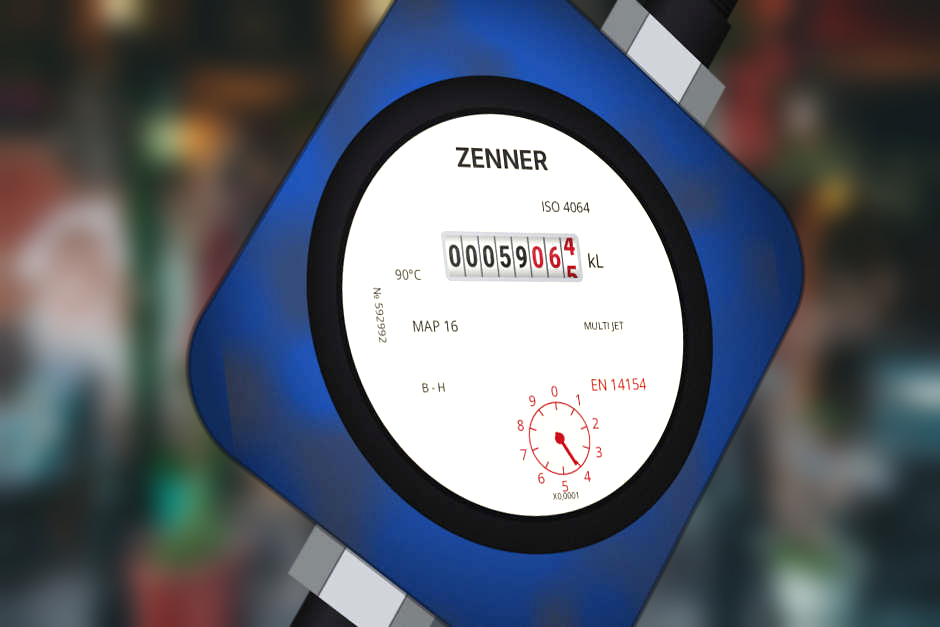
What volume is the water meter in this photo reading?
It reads 59.0644 kL
